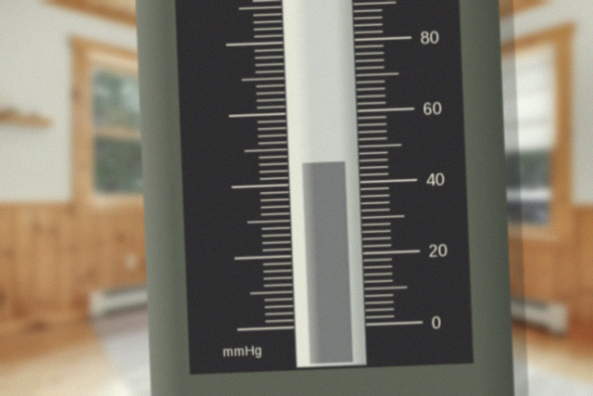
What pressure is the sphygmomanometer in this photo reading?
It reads 46 mmHg
